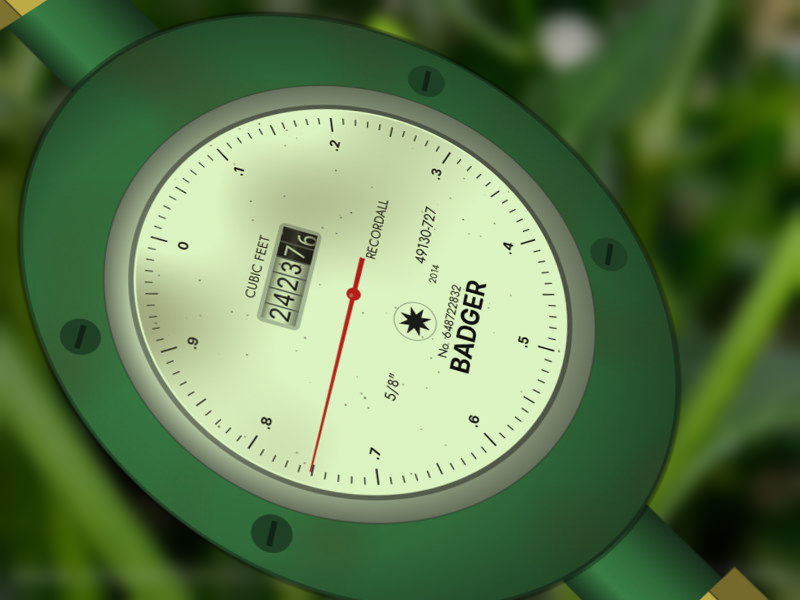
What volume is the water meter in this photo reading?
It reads 242375.75 ft³
